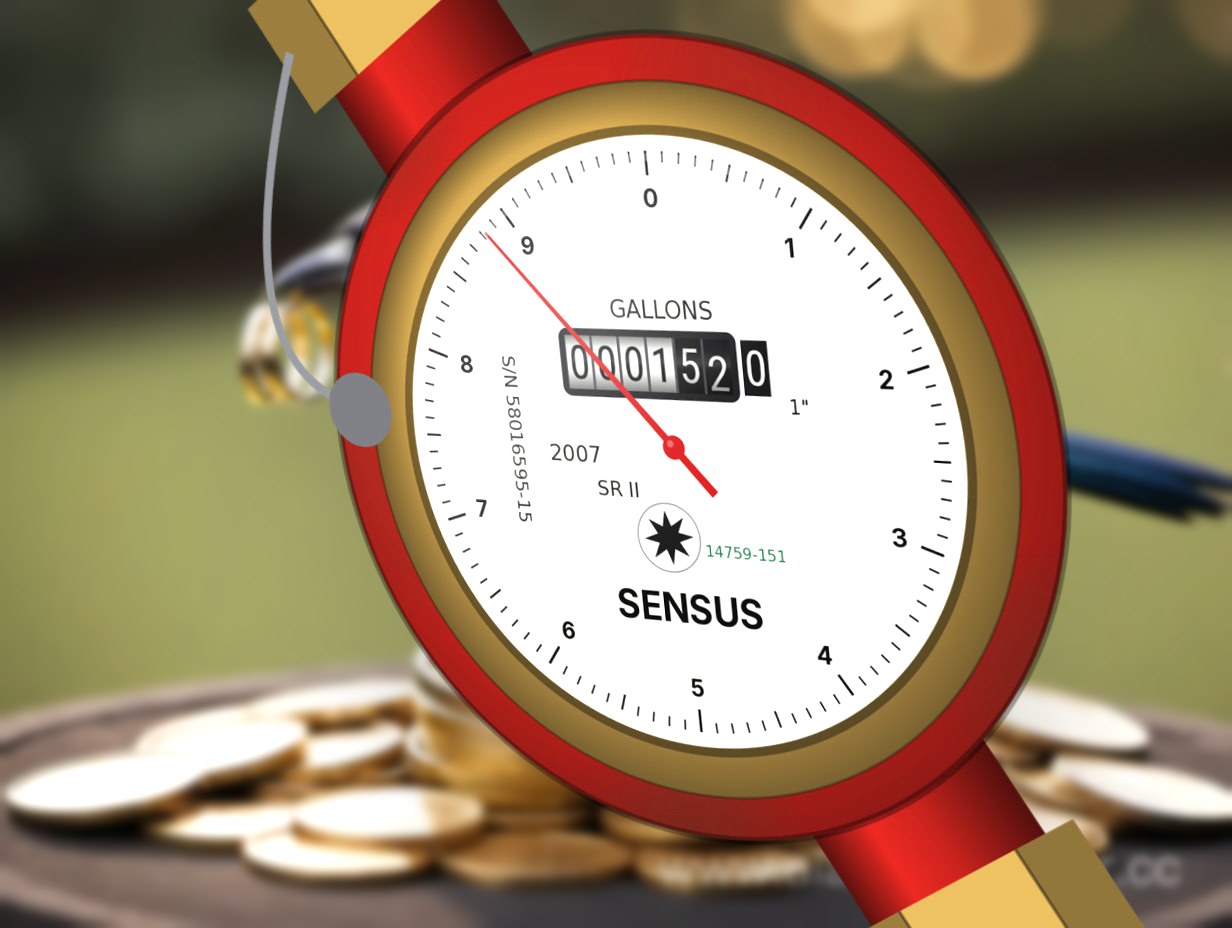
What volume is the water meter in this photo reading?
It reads 1518.8 gal
